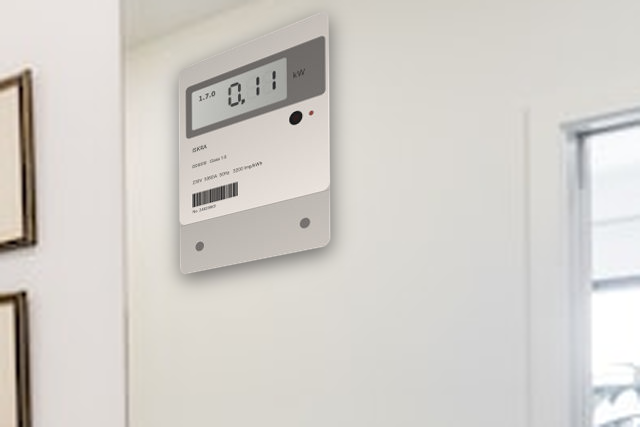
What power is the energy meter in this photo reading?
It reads 0.11 kW
